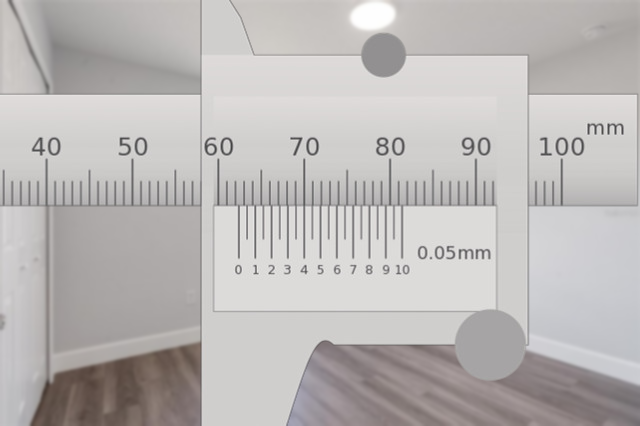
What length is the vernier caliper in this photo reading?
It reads 62.4 mm
